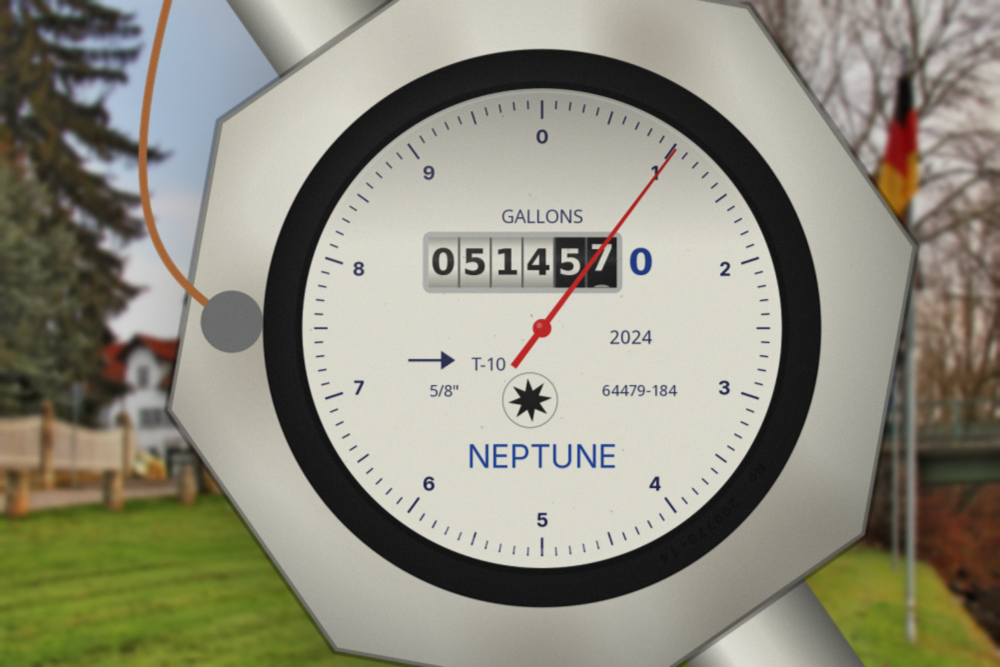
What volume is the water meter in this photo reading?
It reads 514571.0 gal
